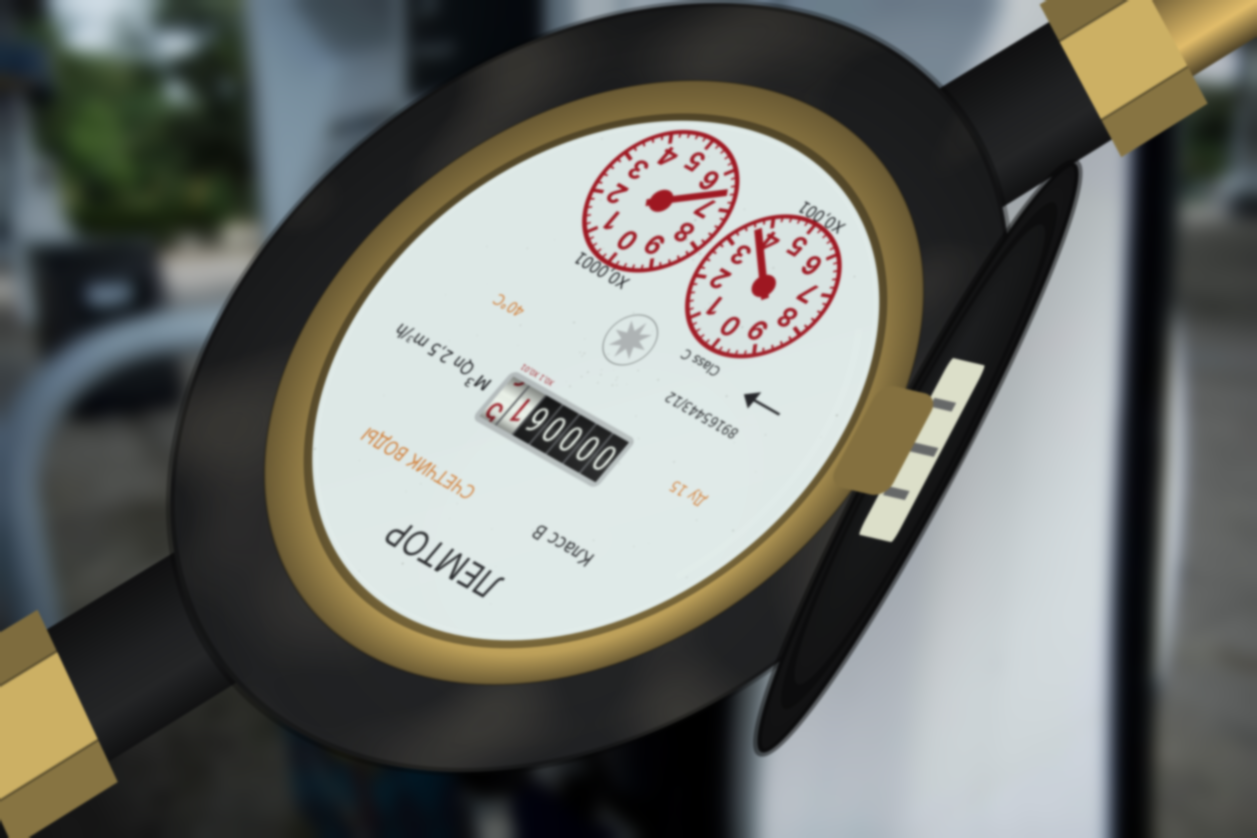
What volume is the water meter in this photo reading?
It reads 6.1536 m³
